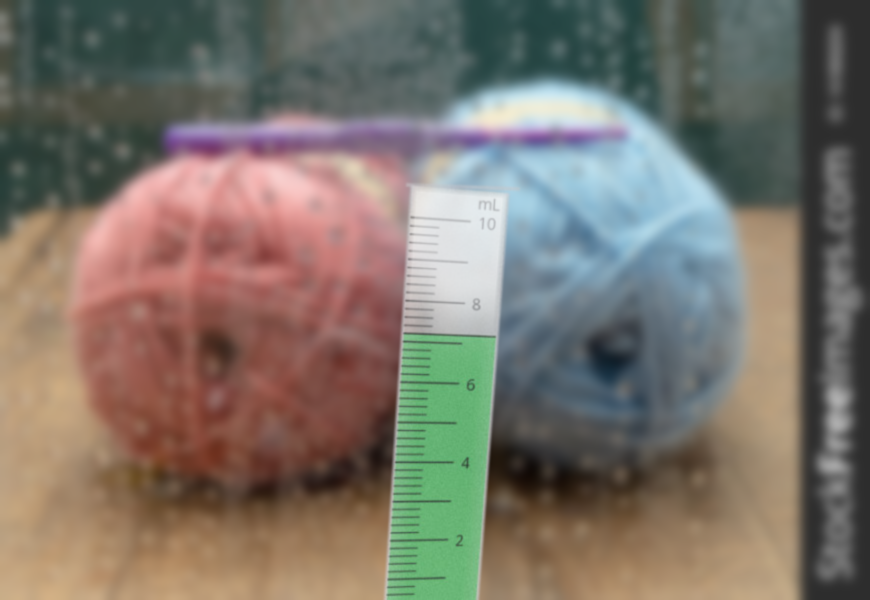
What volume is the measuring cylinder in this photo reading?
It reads 7.2 mL
